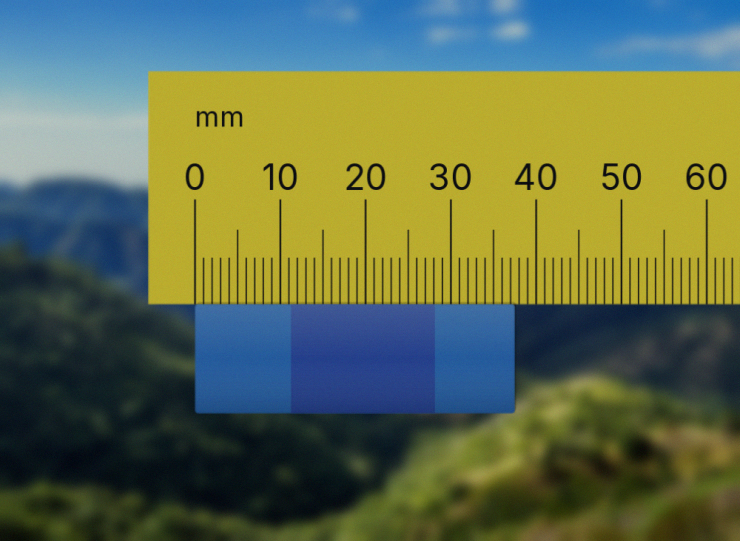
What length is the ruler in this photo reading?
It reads 37.5 mm
